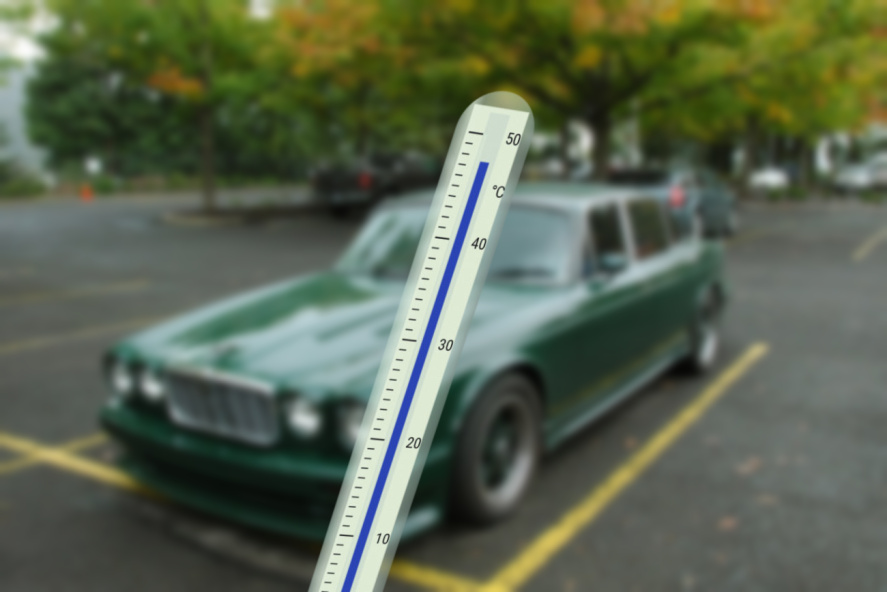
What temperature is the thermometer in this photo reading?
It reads 47.5 °C
